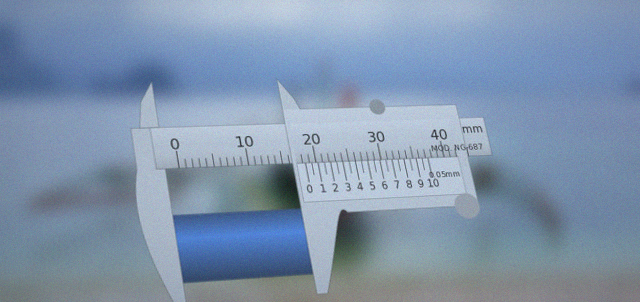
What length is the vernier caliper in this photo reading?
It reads 18.4 mm
